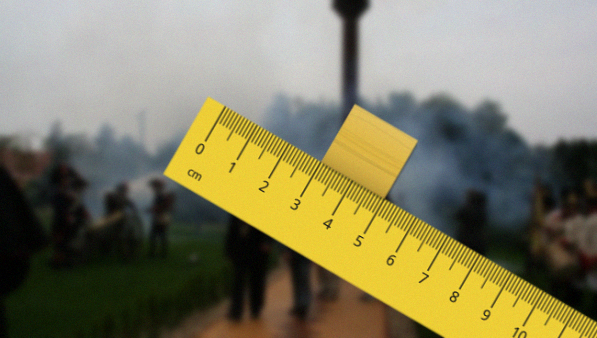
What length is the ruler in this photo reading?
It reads 2 cm
